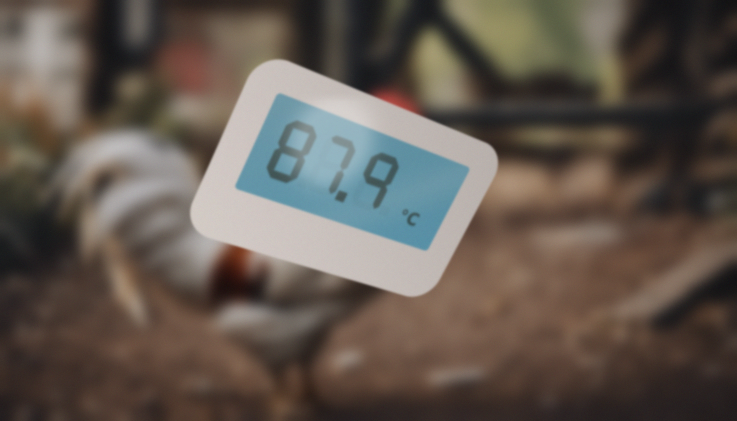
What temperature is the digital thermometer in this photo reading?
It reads 87.9 °C
